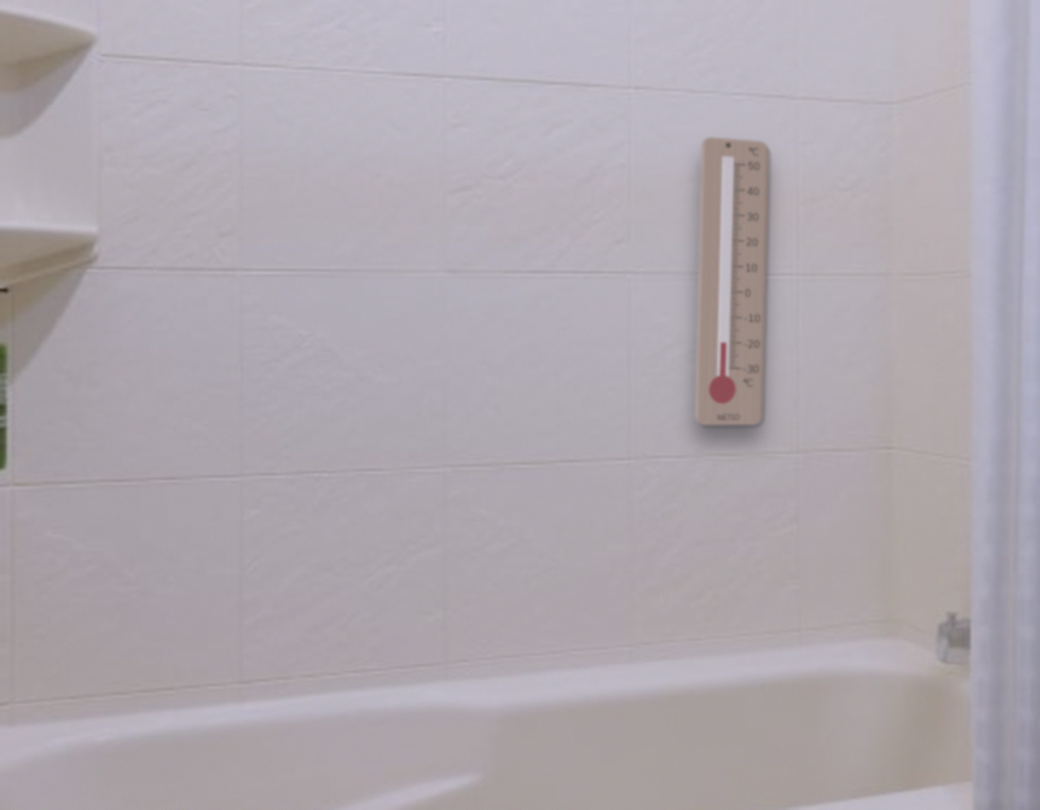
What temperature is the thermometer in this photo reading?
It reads -20 °C
